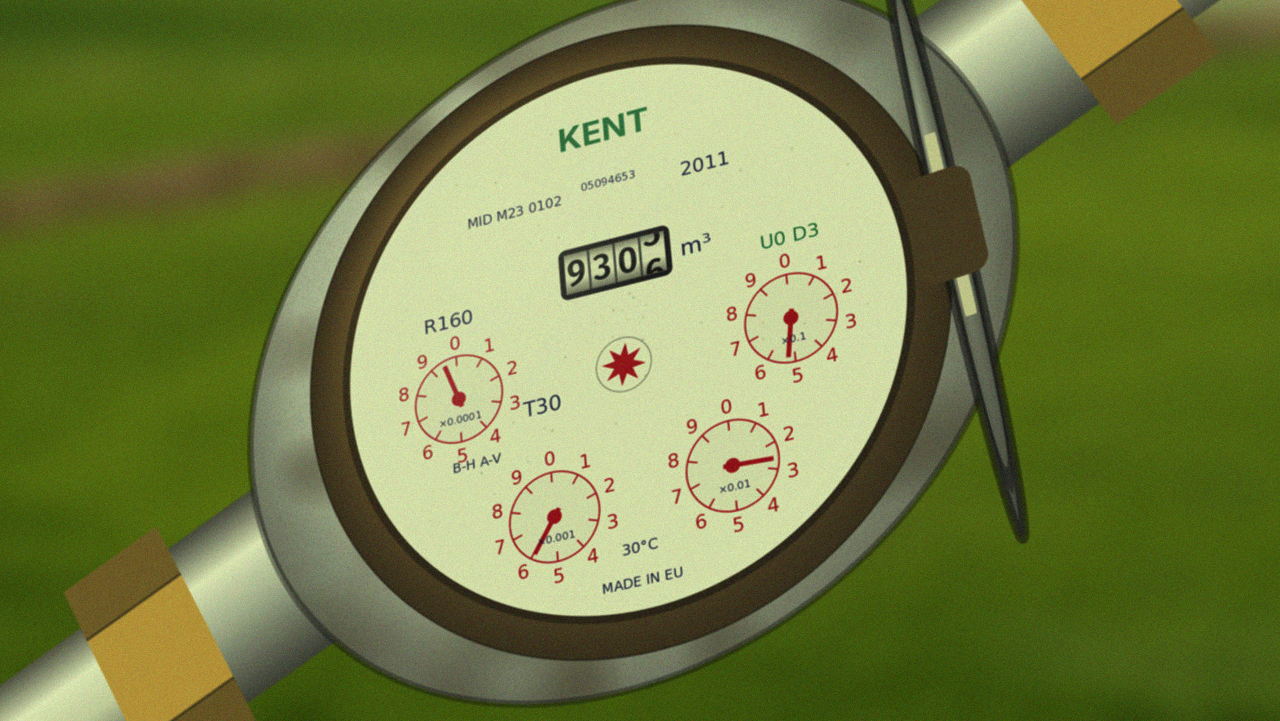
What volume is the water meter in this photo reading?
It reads 9305.5259 m³
